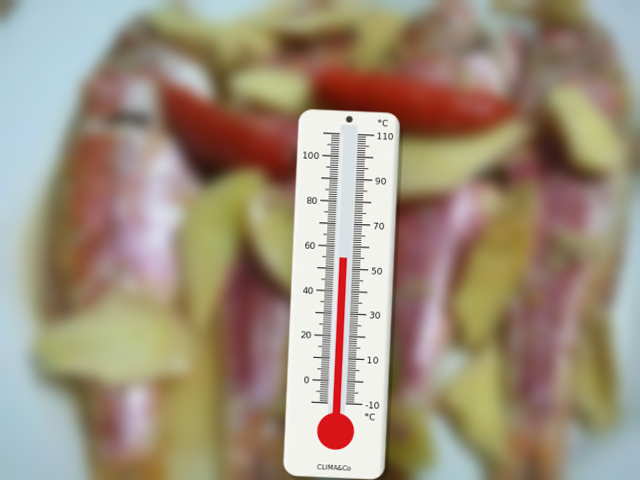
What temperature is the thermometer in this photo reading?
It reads 55 °C
